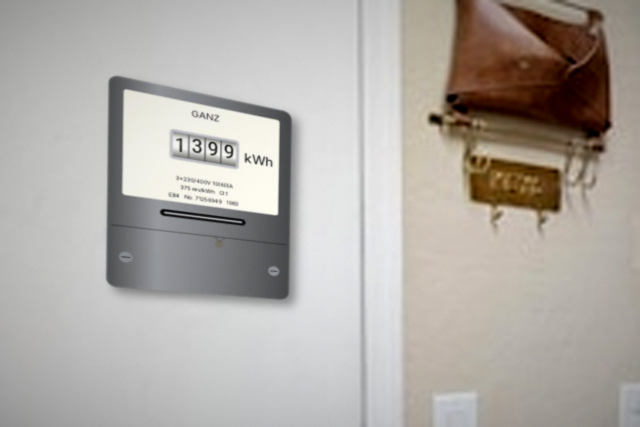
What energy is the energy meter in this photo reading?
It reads 1399 kWh
